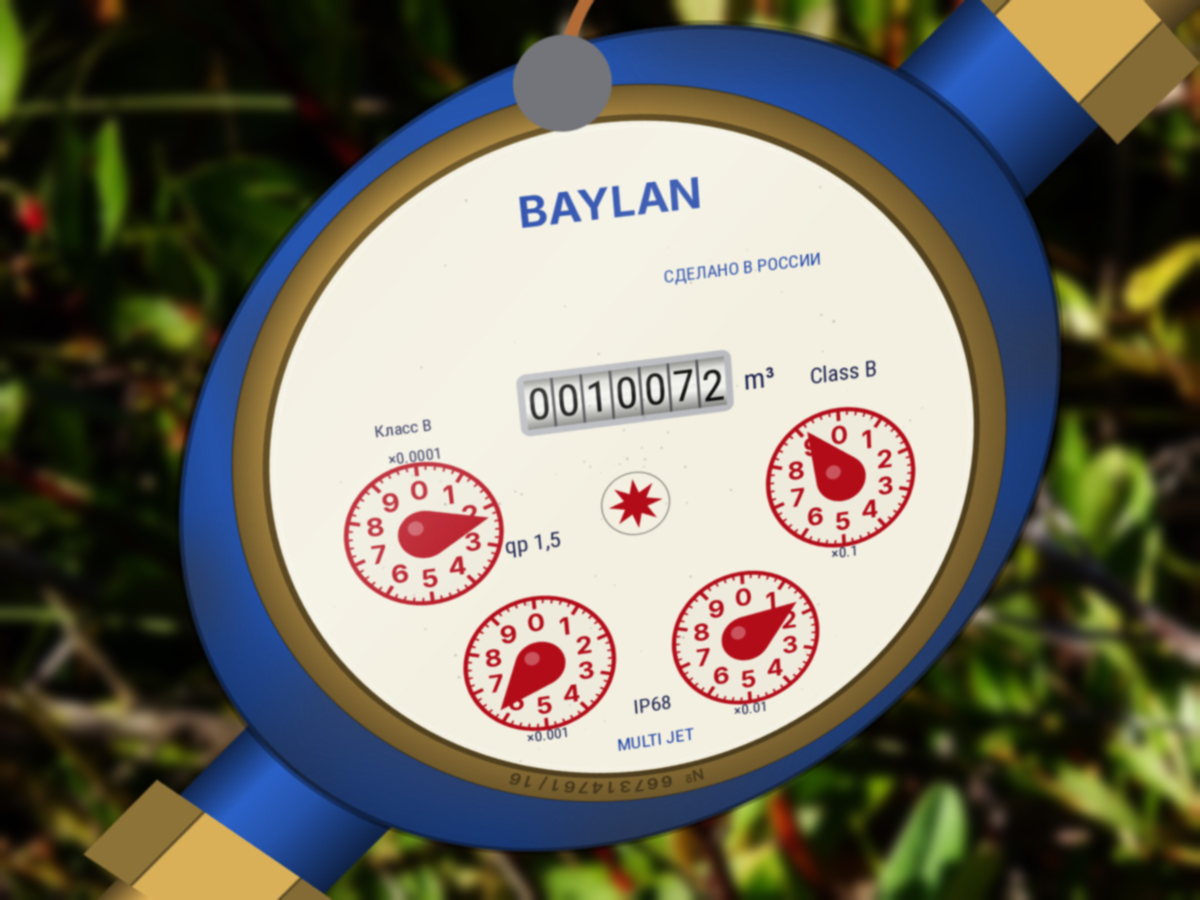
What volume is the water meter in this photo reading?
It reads 10071.9162 m³
